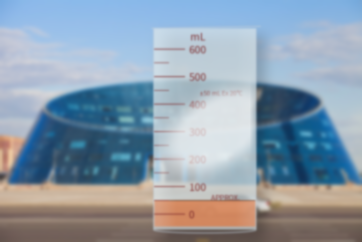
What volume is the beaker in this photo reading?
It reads 50 mL
